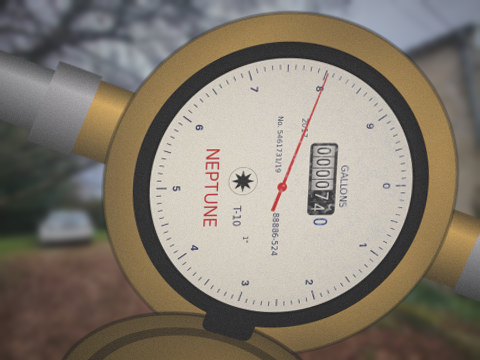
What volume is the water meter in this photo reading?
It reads 738.0 gal
